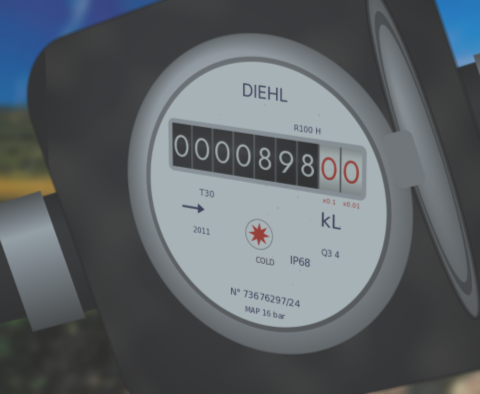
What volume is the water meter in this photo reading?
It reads 898.00 kL
